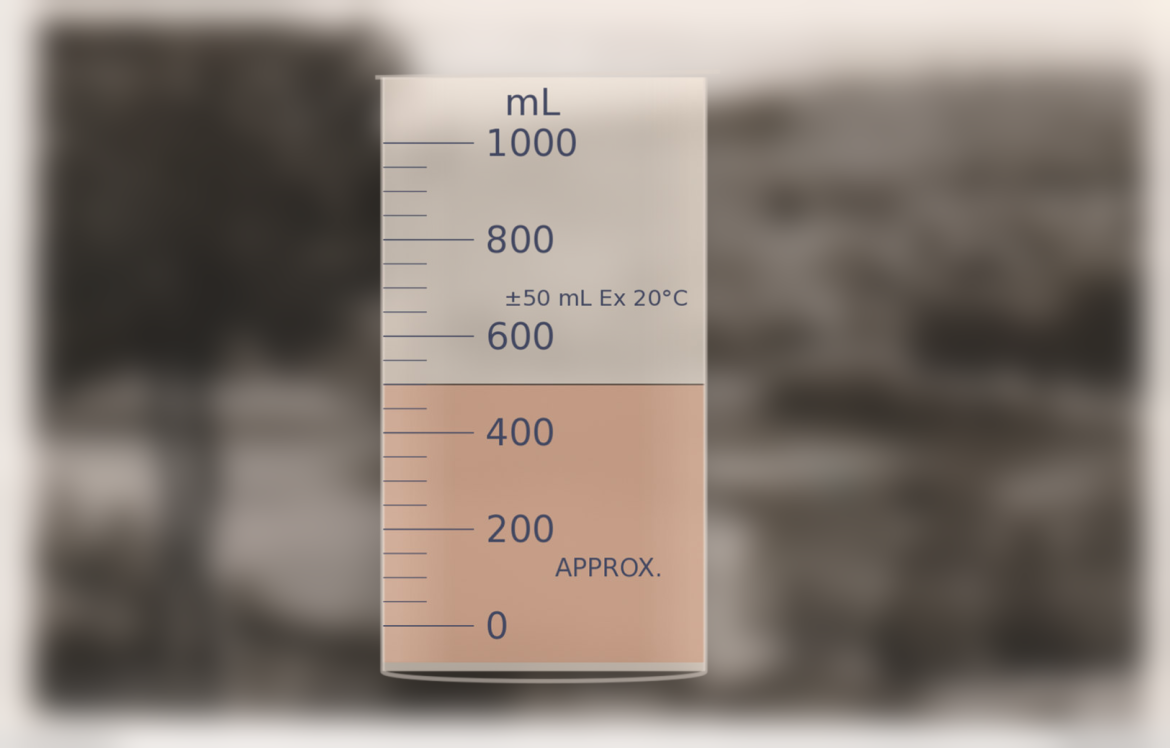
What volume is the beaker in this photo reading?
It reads 500 mL
